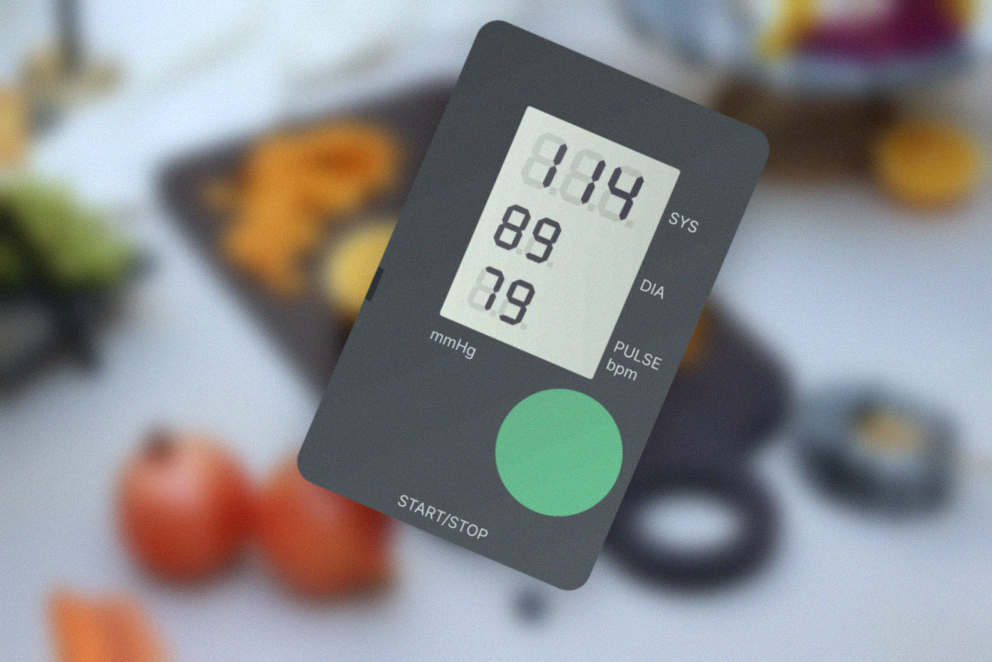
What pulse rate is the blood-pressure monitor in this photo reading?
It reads 79 bpm
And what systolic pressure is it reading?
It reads 114 mmHg
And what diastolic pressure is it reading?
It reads 89 mmHg
